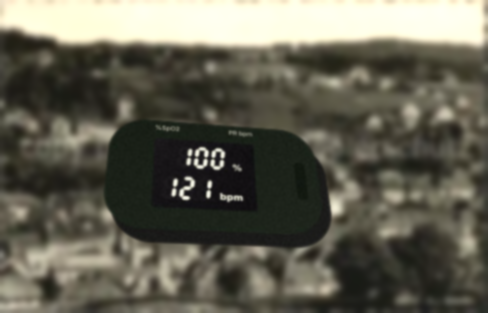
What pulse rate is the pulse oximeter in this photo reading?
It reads 121 bpm
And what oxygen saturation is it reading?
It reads 100 %
